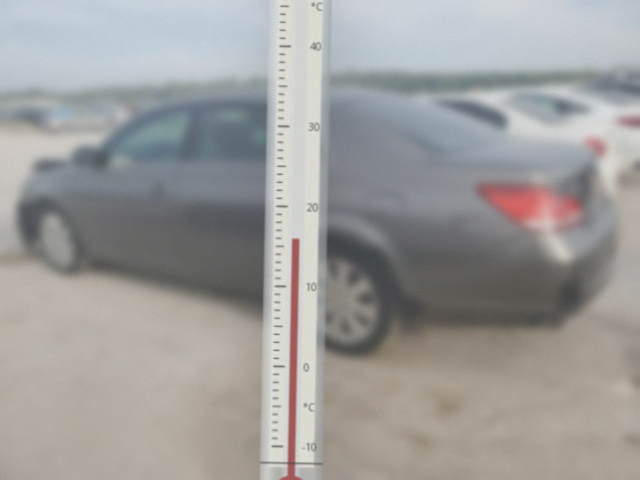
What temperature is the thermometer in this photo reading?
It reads 16 °C
